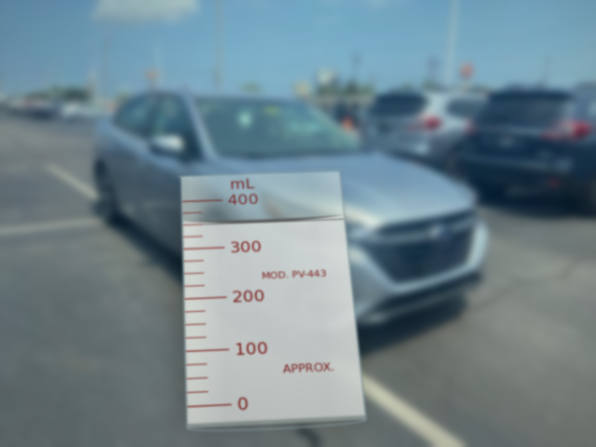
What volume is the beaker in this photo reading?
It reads 350 mL
